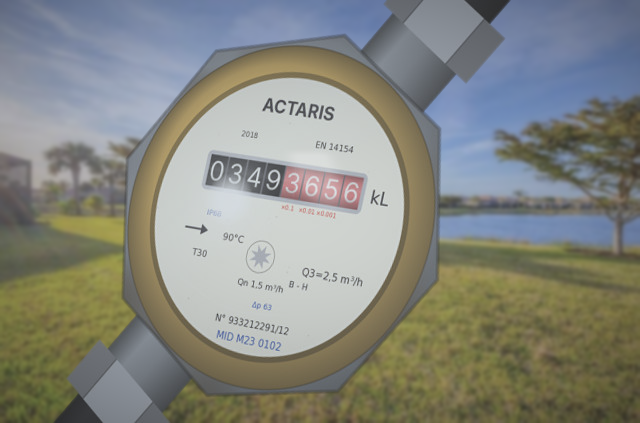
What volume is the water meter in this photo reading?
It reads 349.3656 kL
